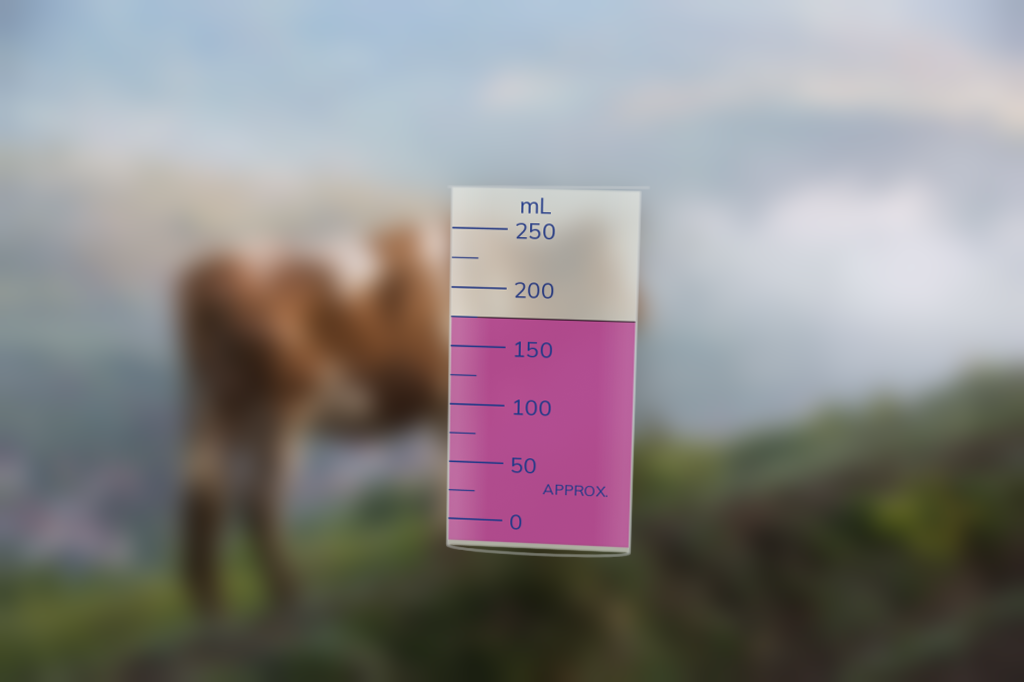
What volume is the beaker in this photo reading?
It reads 175 mL
